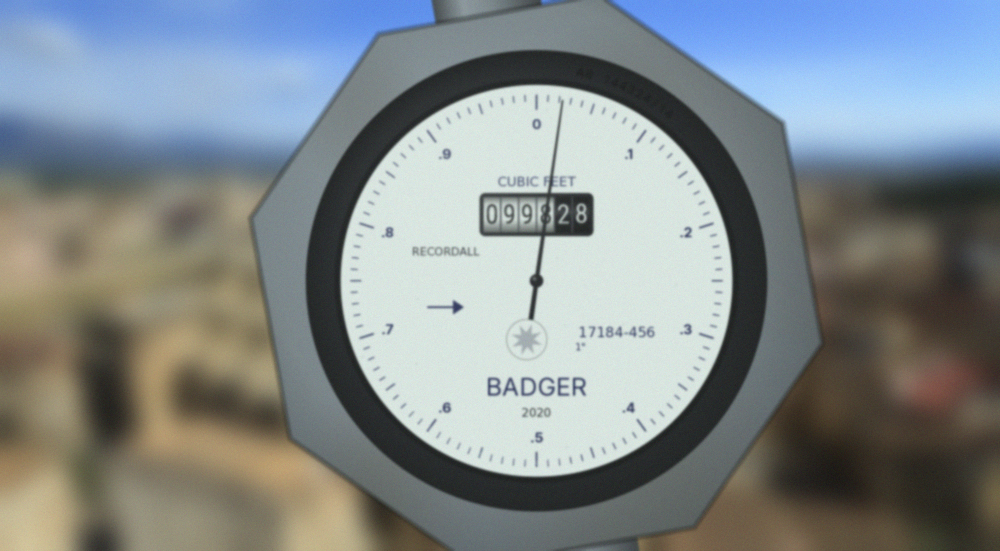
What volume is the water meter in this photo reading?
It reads 99828.02 ft³
